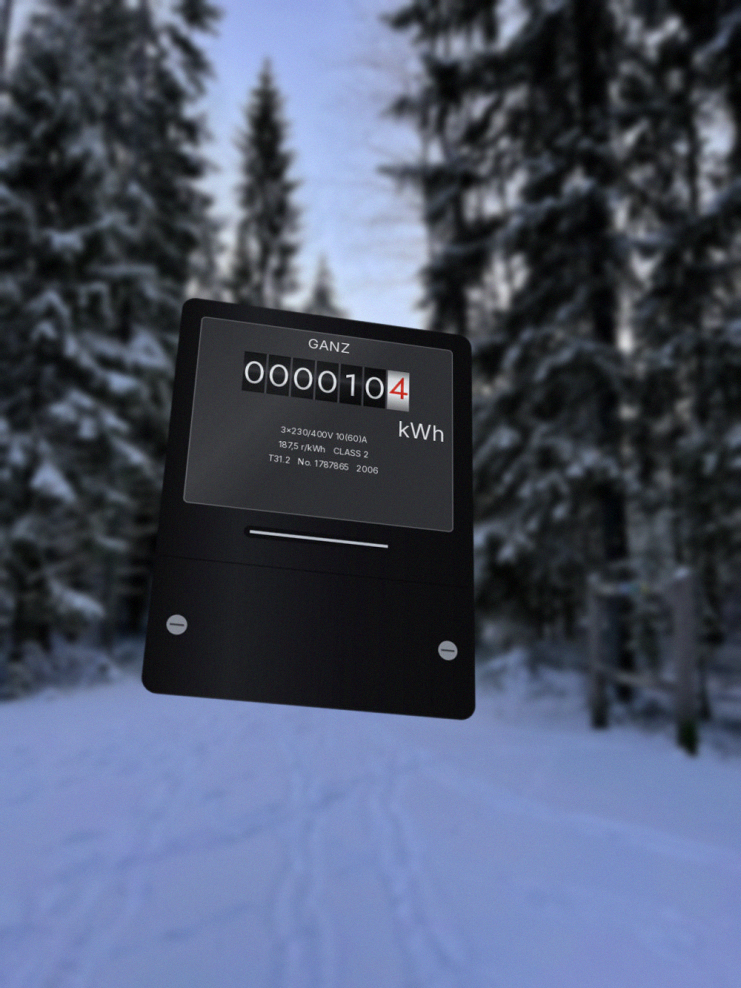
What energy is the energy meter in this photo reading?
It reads 10.4 kWh
